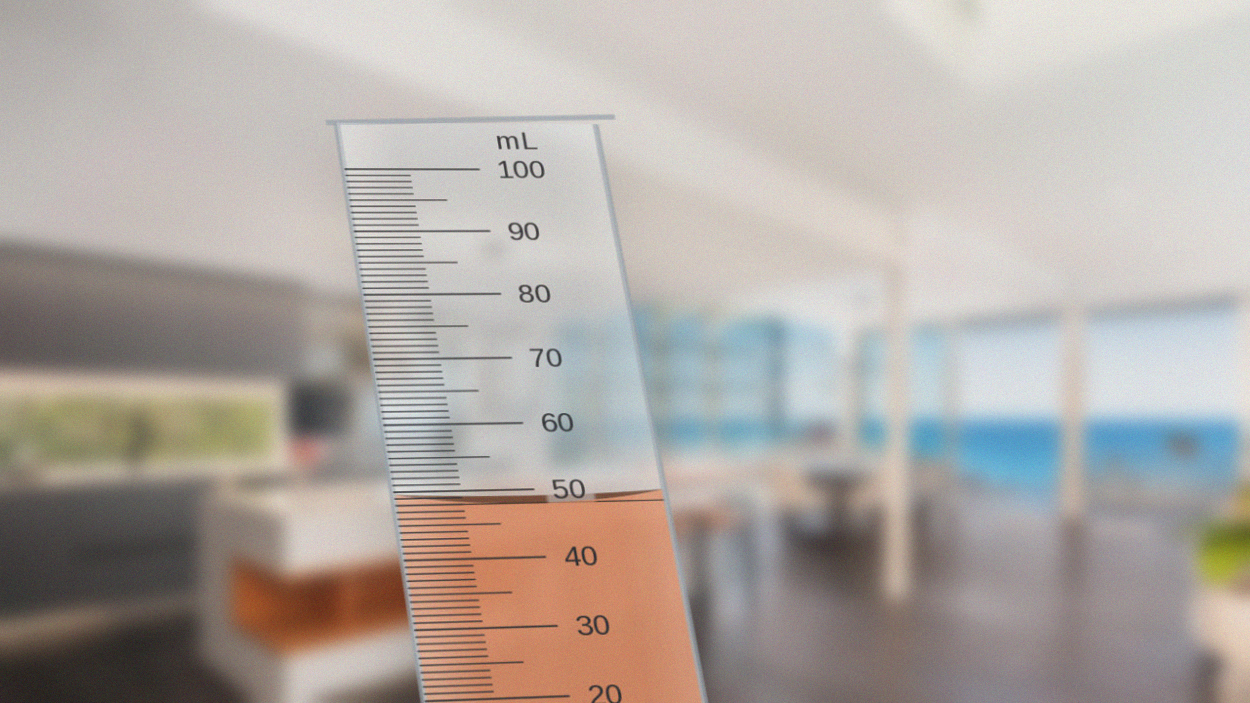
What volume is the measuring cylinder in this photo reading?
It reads 48 mL
